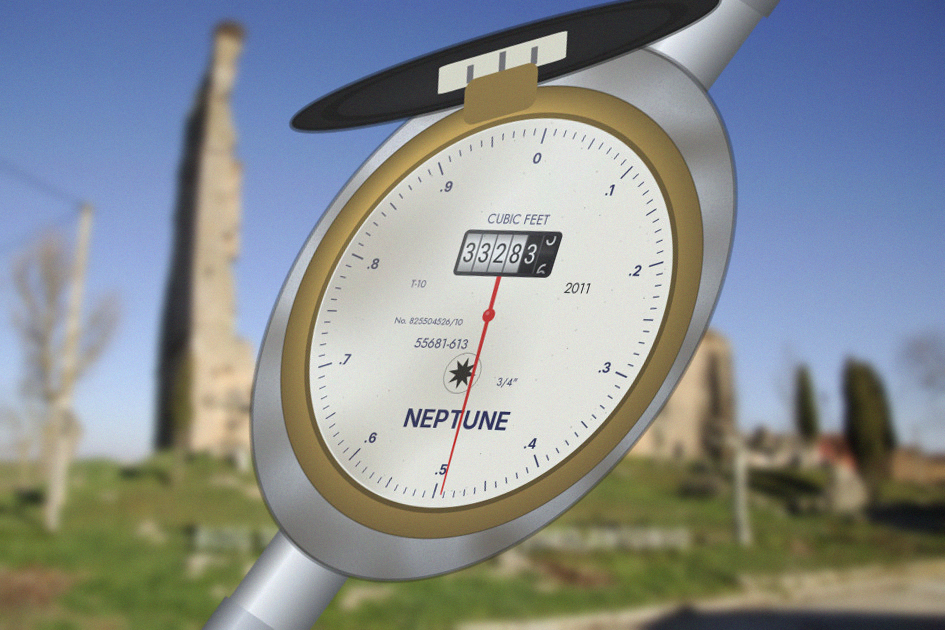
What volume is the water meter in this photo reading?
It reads 332835.49 ft³
